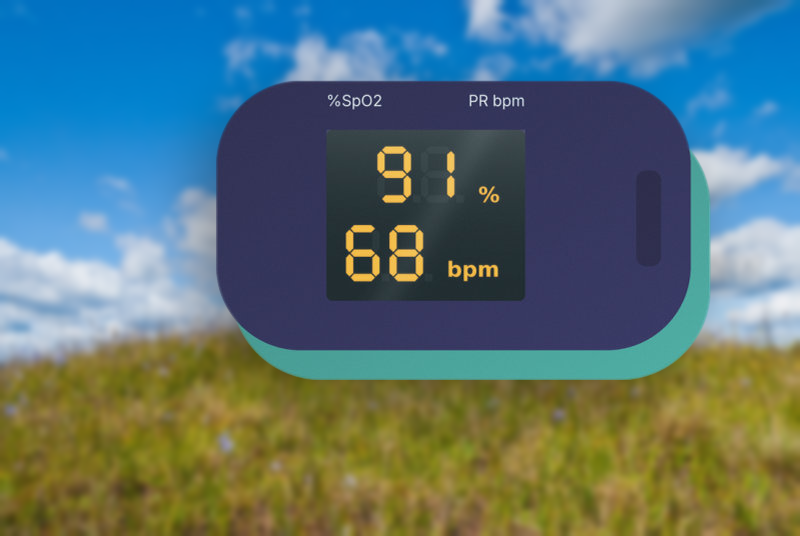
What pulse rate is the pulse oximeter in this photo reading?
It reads 68 bpm
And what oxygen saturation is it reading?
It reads 91 %
